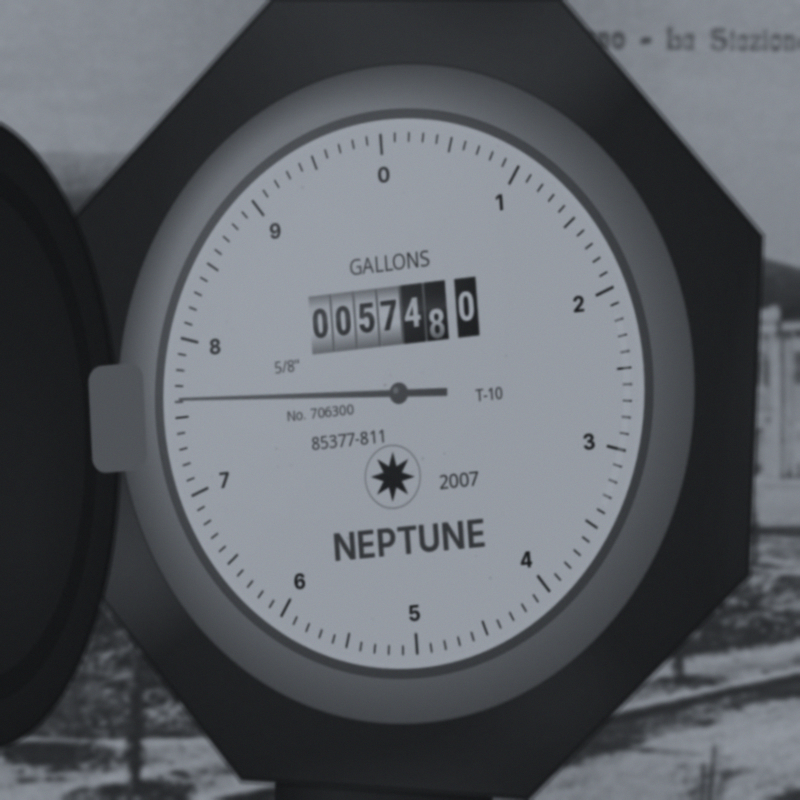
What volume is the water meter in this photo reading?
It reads 57477.6 gal
